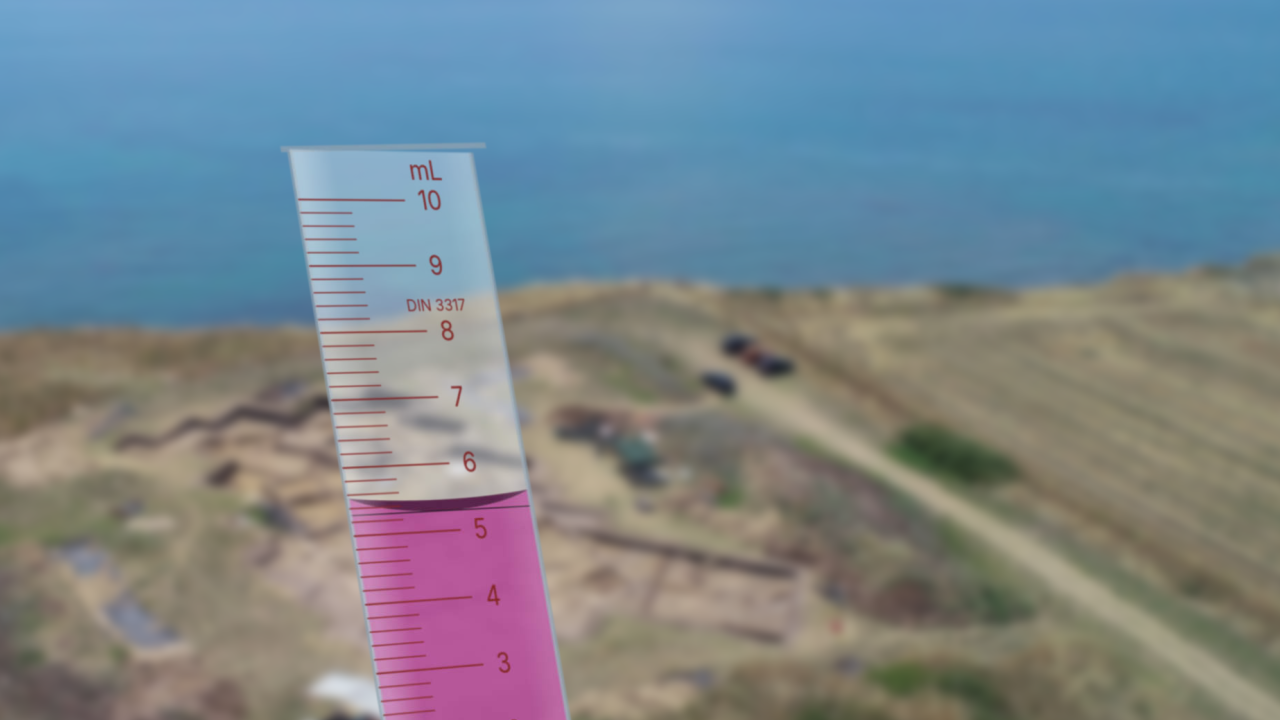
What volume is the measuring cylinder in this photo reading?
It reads 5.3 mL
